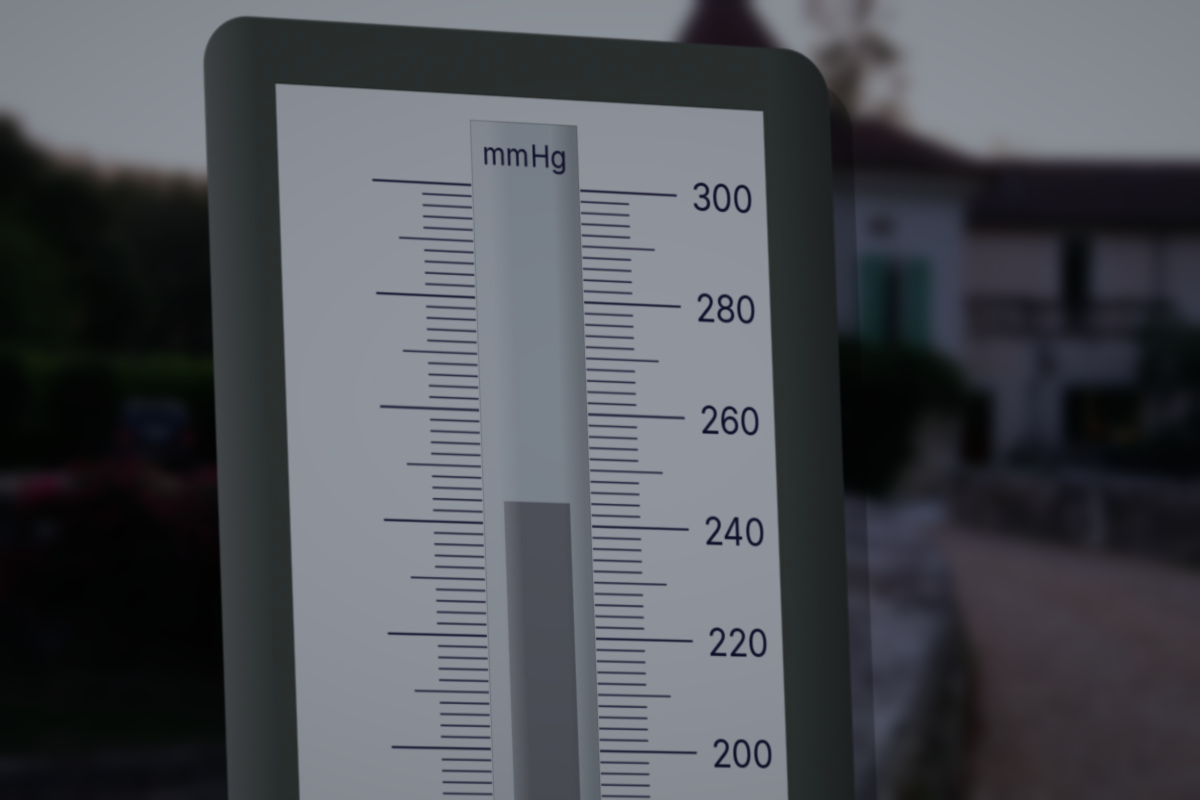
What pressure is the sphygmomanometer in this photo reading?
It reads 244 mmHg
